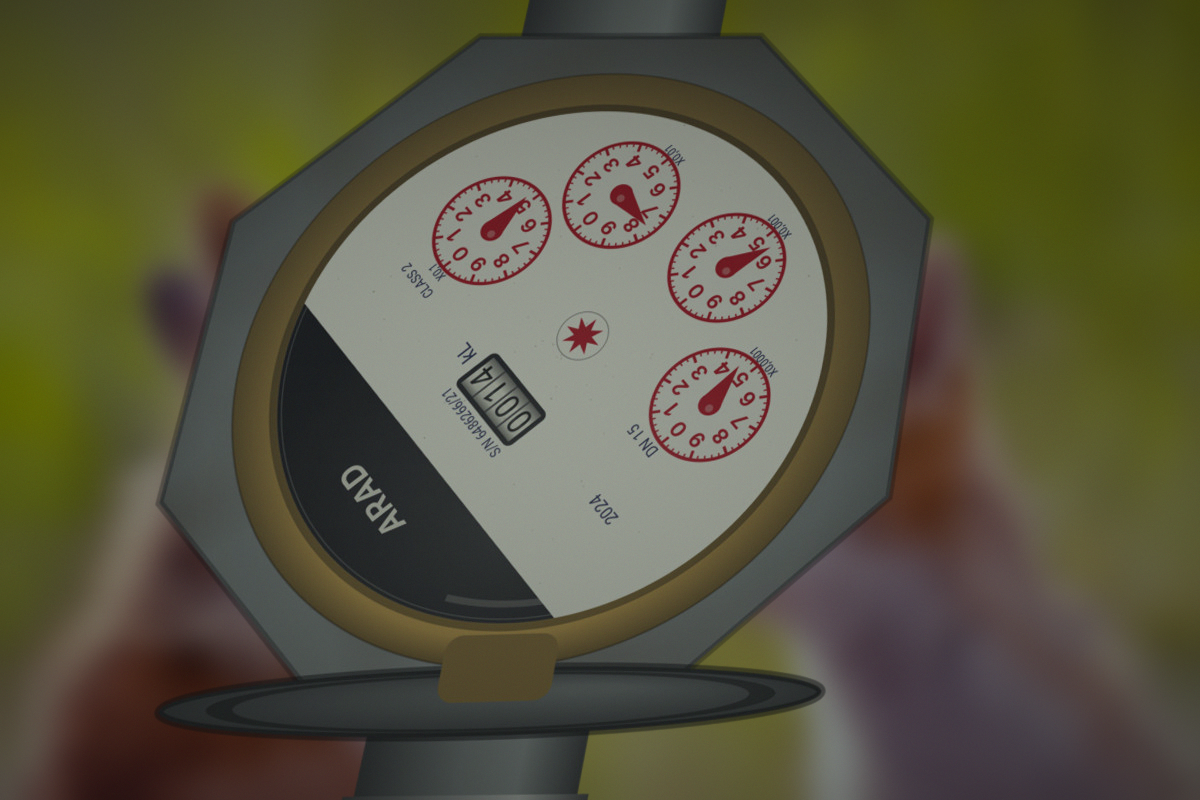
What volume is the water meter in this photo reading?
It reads 14.4754 kL
